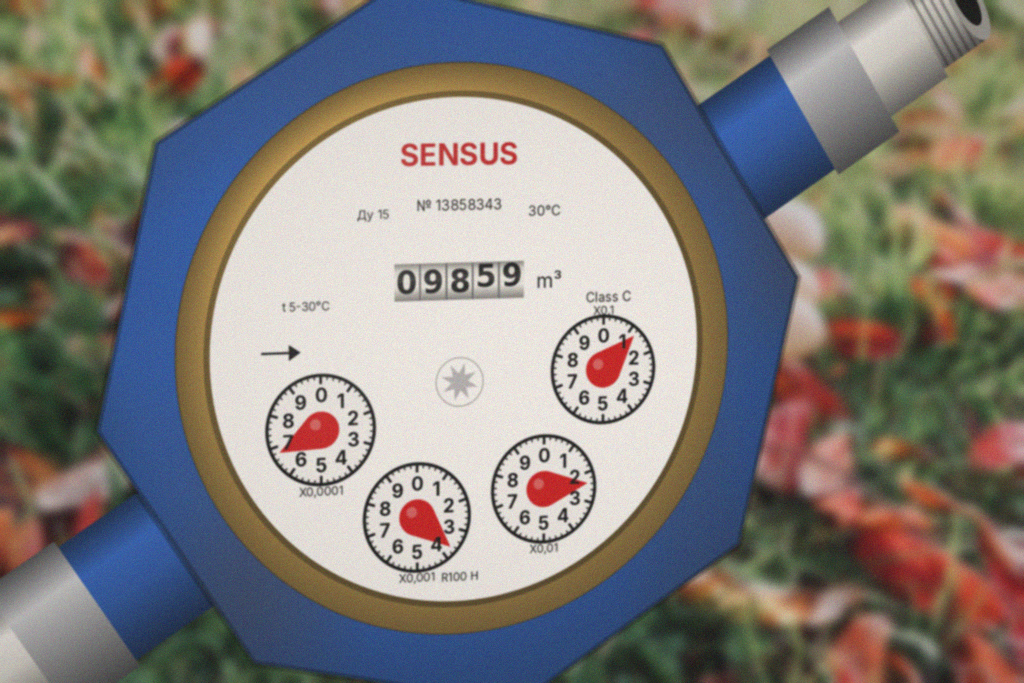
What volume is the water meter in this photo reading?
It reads 9859.1236 m³
